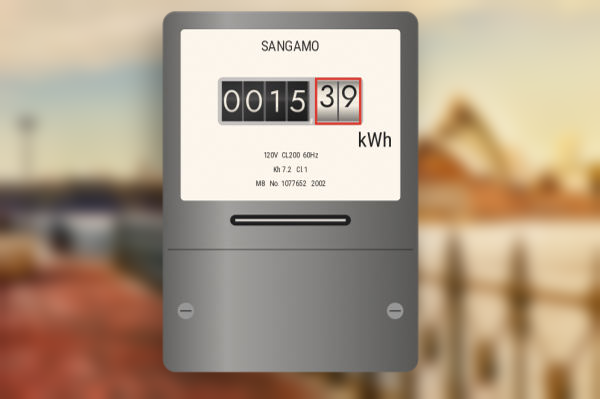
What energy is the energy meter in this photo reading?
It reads 15.39 kWh
